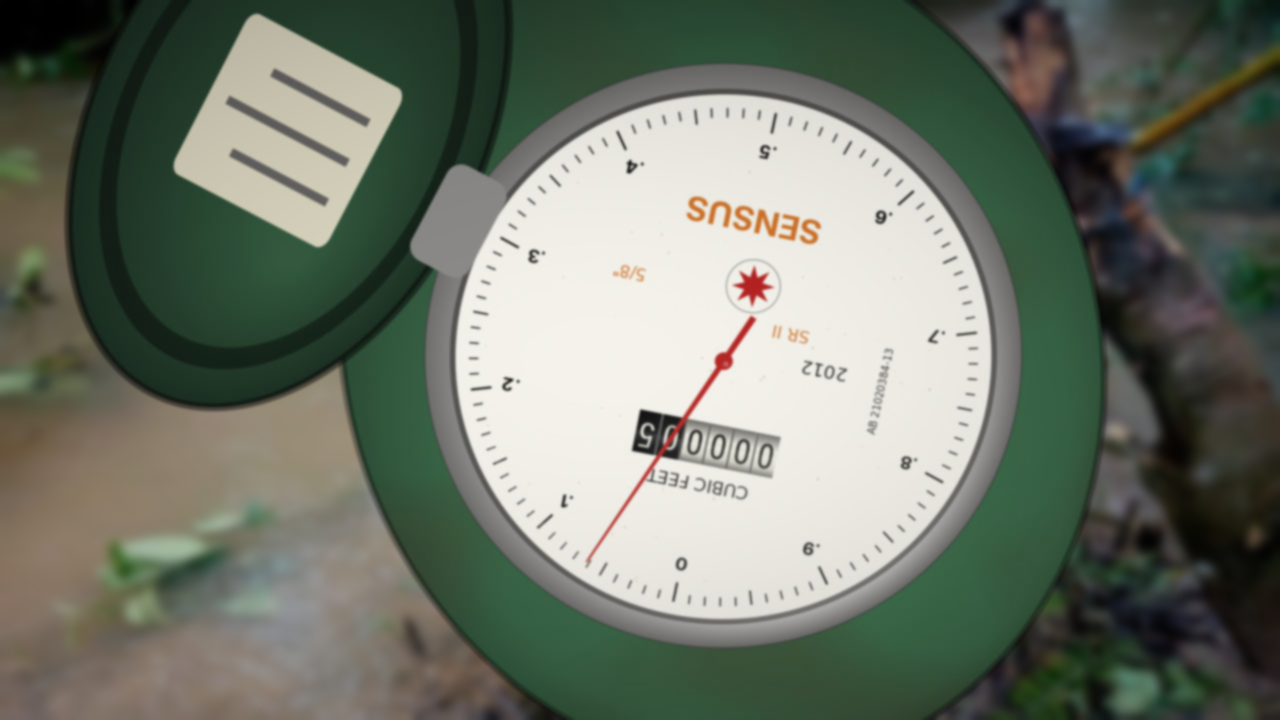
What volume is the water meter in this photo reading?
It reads 5.06 ft³
